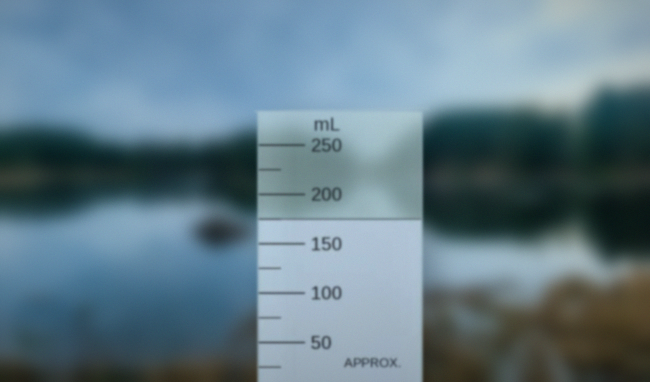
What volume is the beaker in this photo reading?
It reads 175 mL
